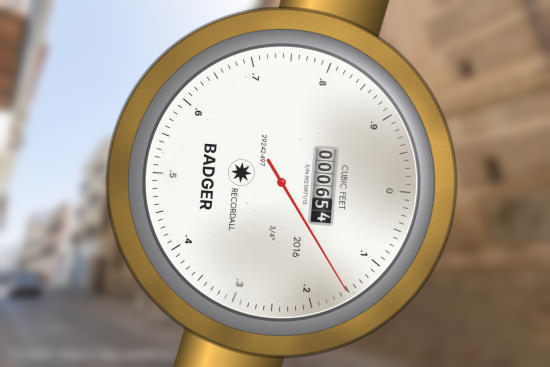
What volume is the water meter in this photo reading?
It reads 654.15 ft³
